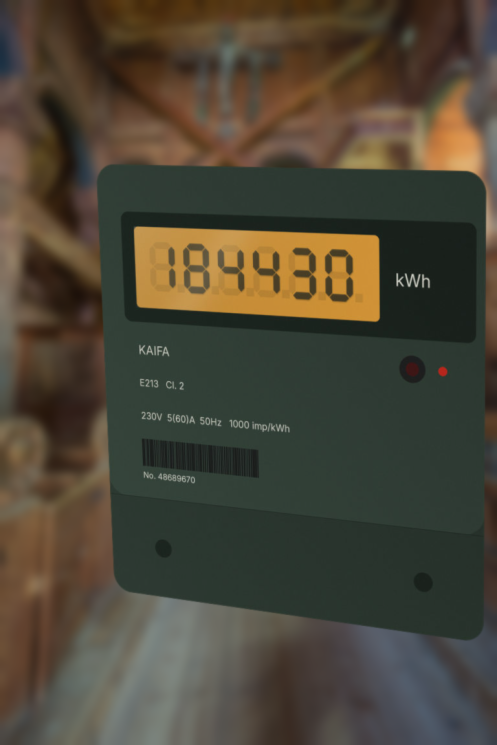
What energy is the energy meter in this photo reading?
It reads 184430 kWh
